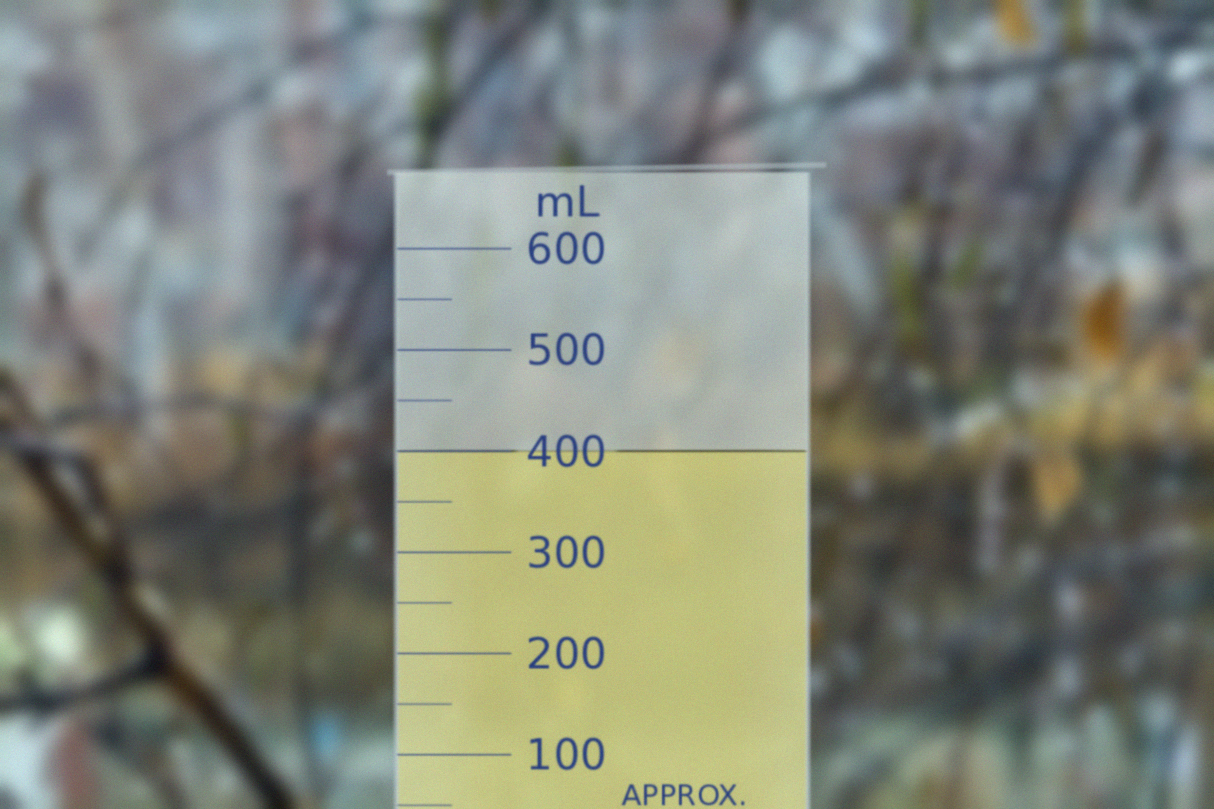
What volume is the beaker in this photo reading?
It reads 400 mL
